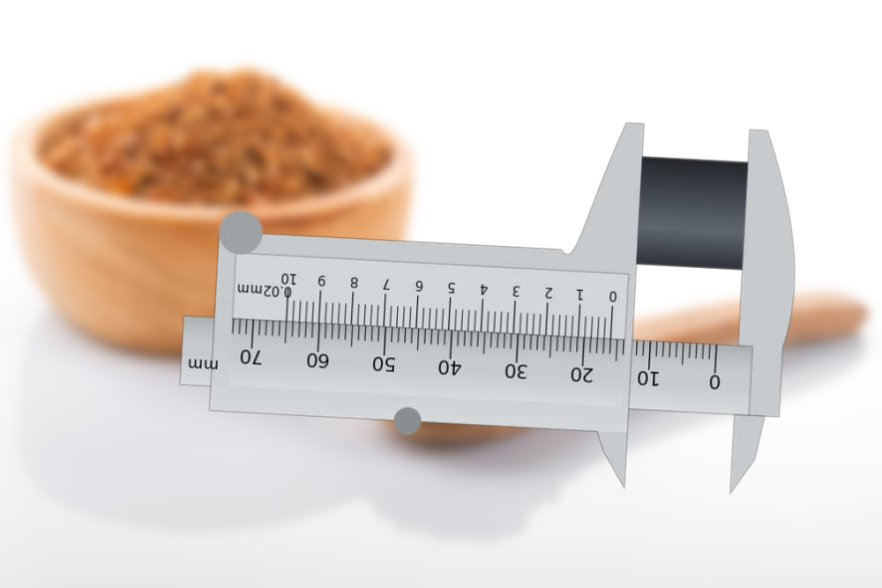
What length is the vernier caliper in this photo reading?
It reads 16.0 mm
